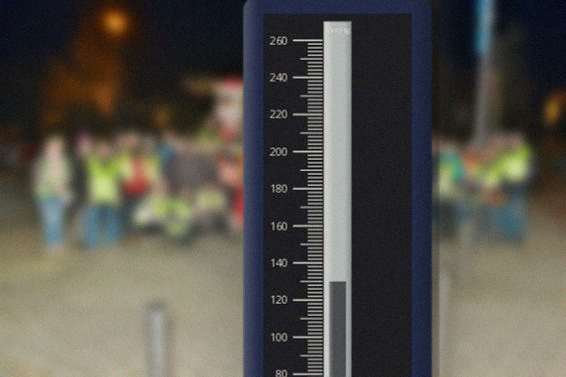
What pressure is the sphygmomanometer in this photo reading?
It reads 130 mmHg
